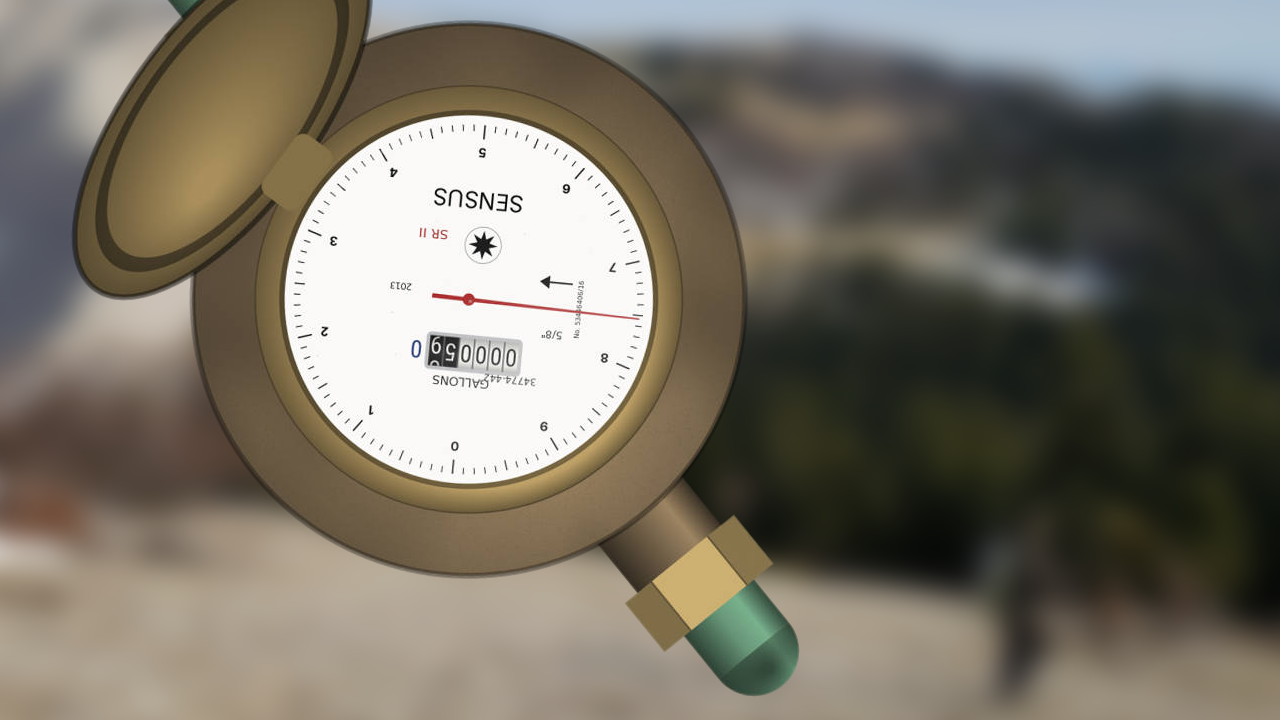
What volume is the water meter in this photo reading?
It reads 587.5 gal
